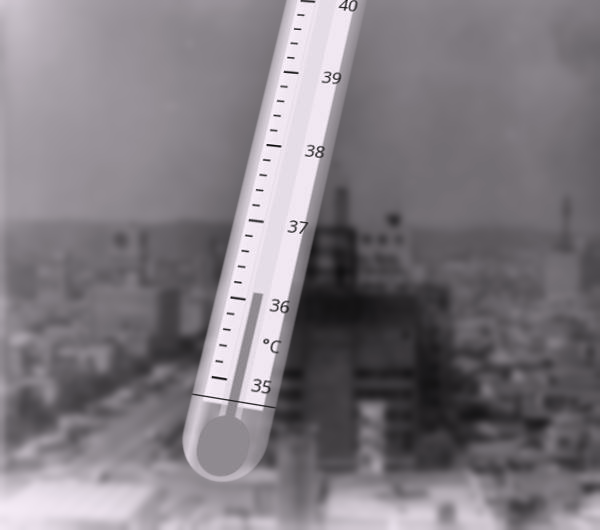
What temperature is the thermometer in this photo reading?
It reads 36.1 °C
